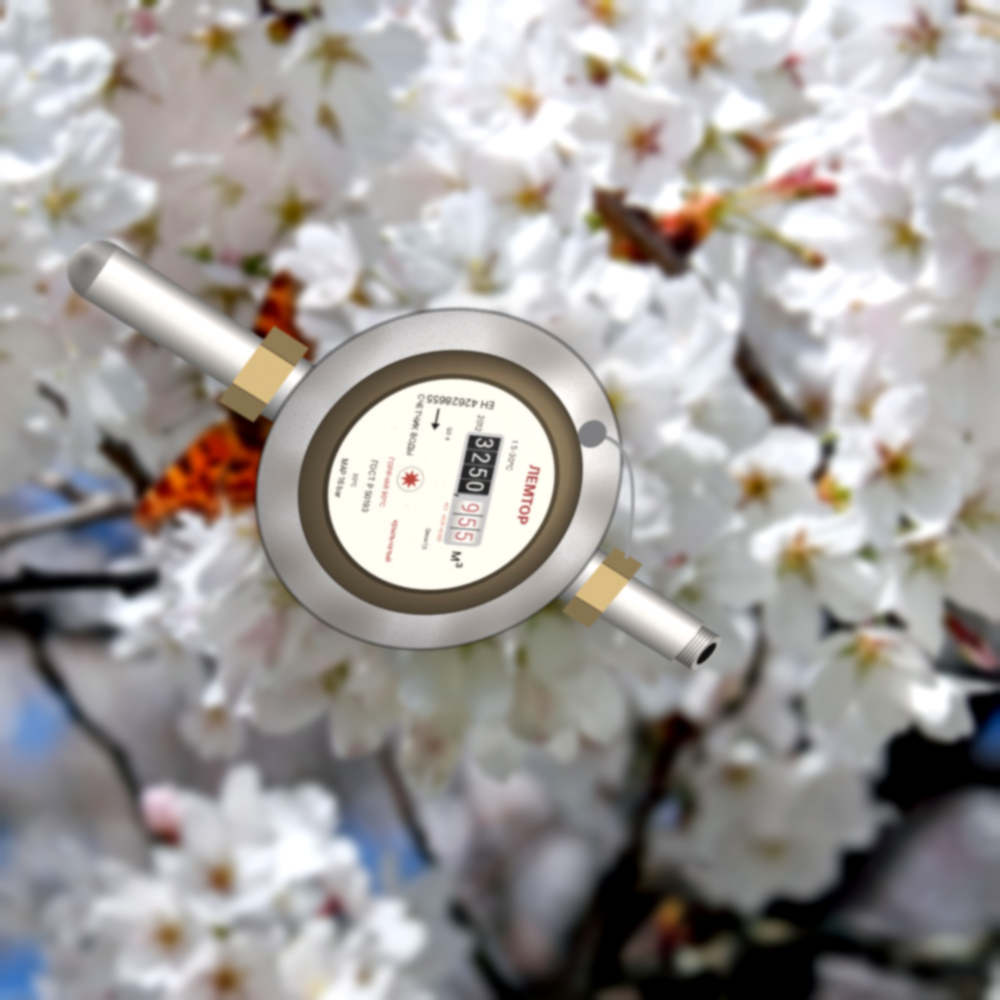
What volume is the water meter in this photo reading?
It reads 3250.955 m³
